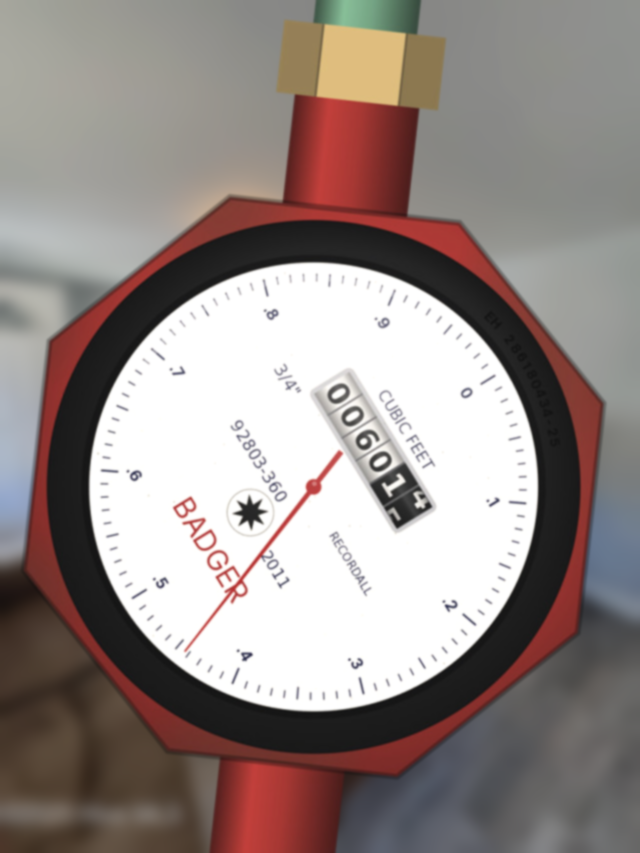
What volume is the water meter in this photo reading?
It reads 6014.44 ft³
